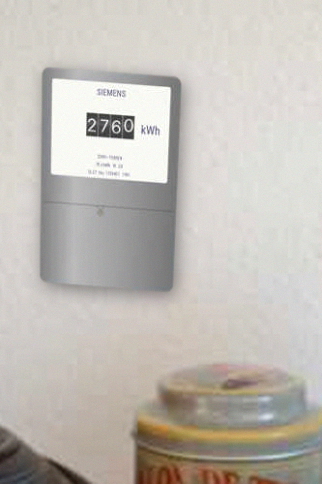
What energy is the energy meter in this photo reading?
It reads 2760 kWh
